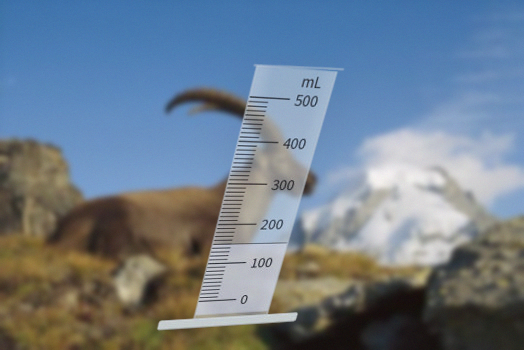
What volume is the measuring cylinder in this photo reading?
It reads 150 mL
